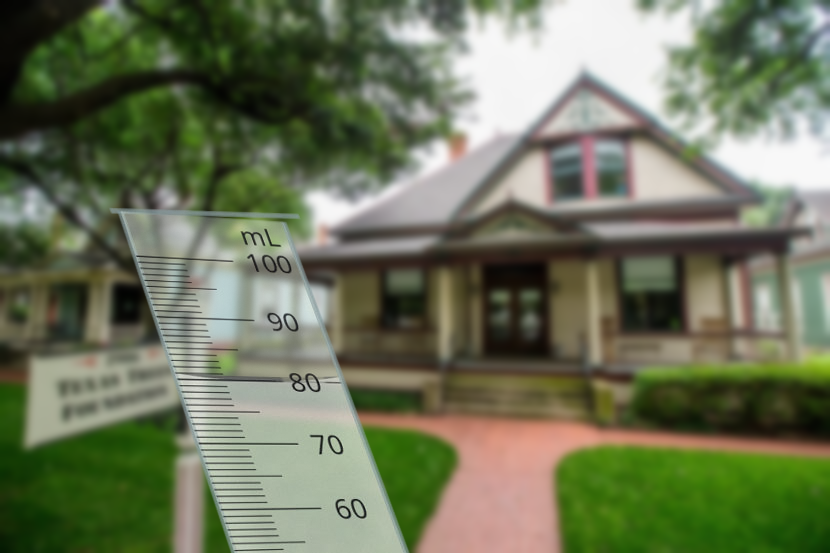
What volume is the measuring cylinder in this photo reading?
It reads 80 mL
